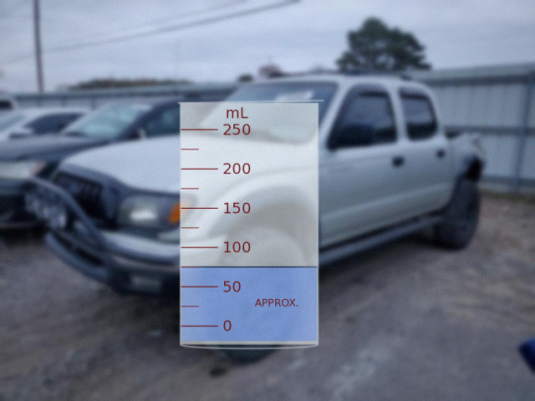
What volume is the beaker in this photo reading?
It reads 75 mL
